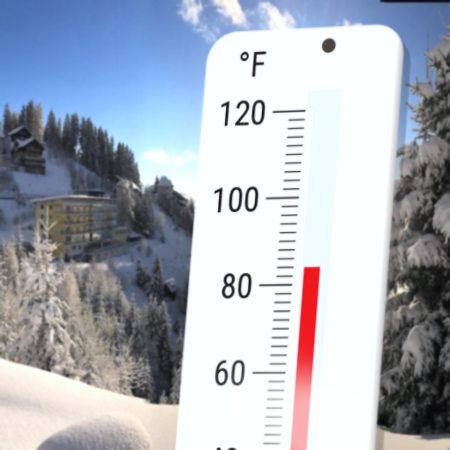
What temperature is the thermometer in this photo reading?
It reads 84 °F
